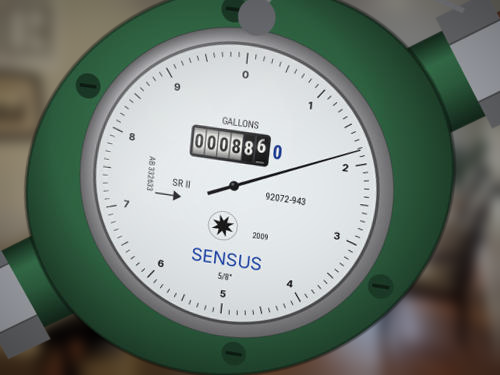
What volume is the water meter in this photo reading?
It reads 8861.8 gal
